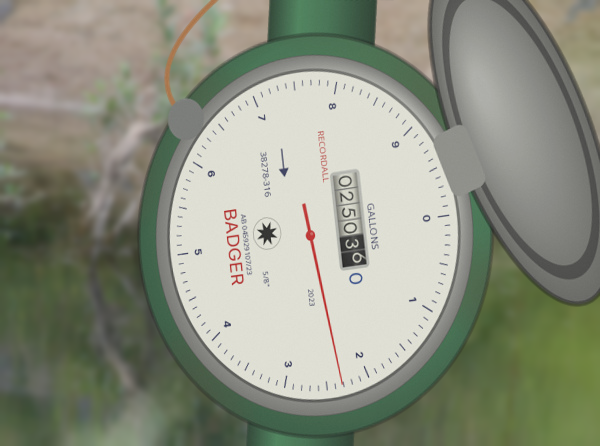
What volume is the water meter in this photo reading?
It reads 250362.3 gal
